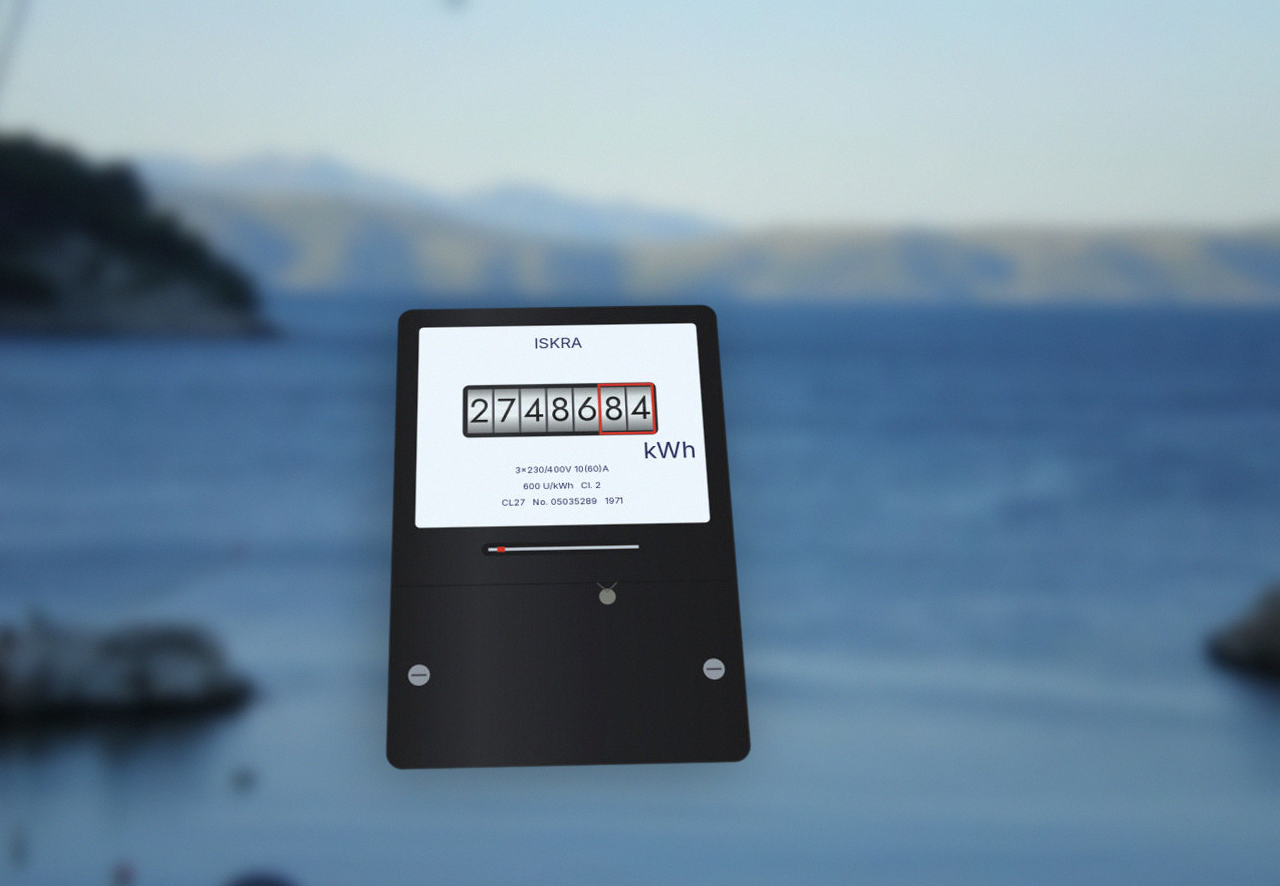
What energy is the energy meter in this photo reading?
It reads 27486.84 kWh
